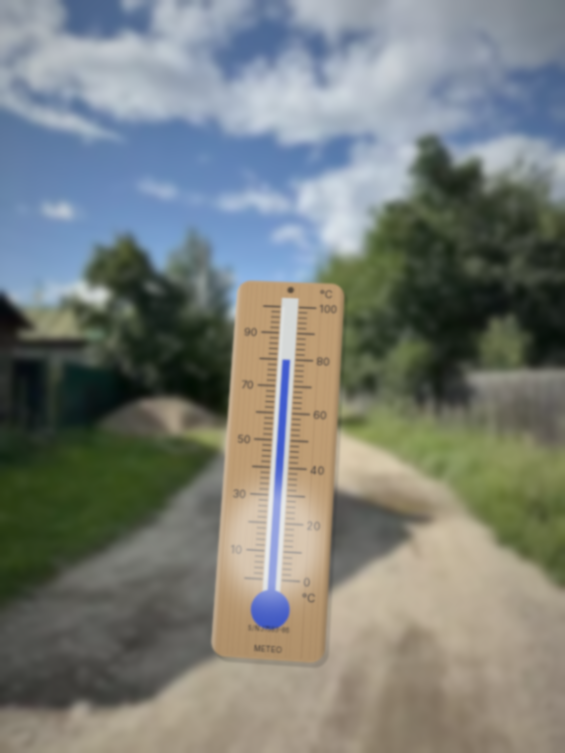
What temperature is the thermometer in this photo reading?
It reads 80 °C
